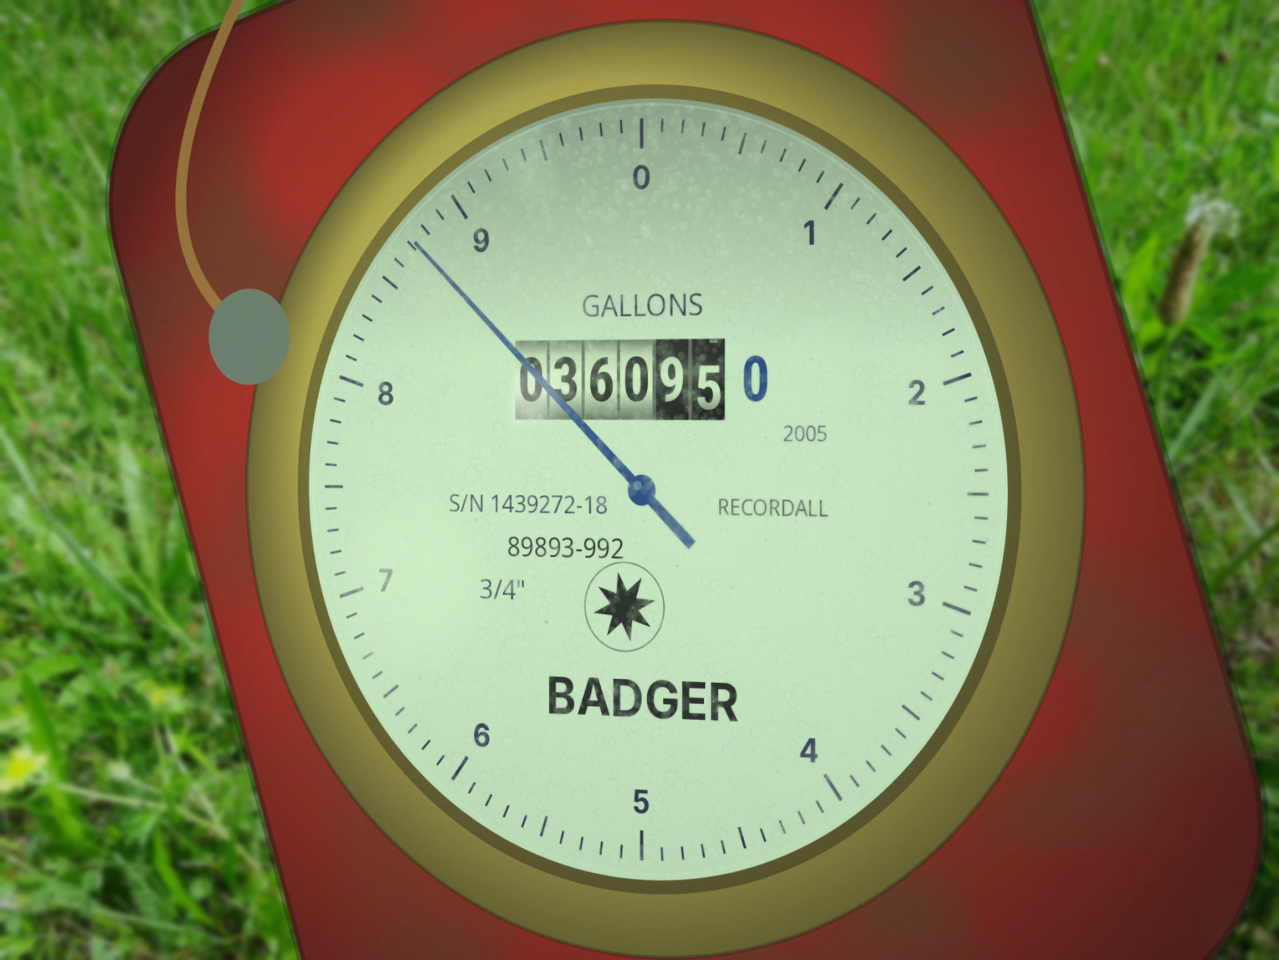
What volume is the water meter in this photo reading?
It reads 360948.7 gal
